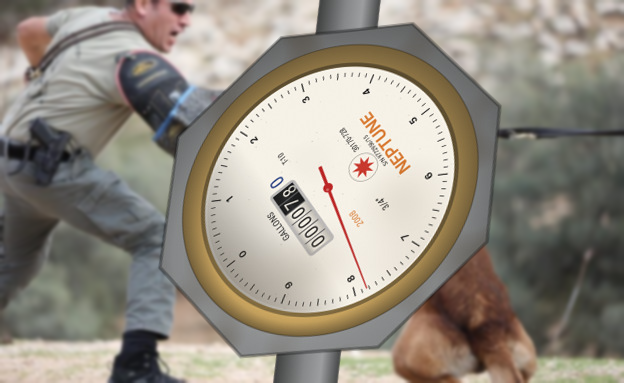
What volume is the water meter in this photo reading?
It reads 777.8 gal
